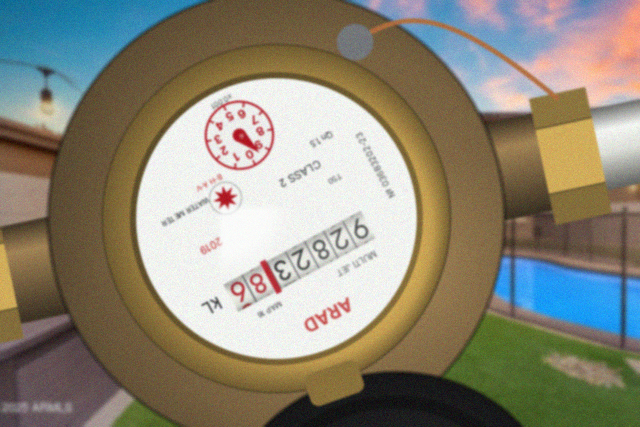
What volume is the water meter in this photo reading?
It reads 92823.859 kL
